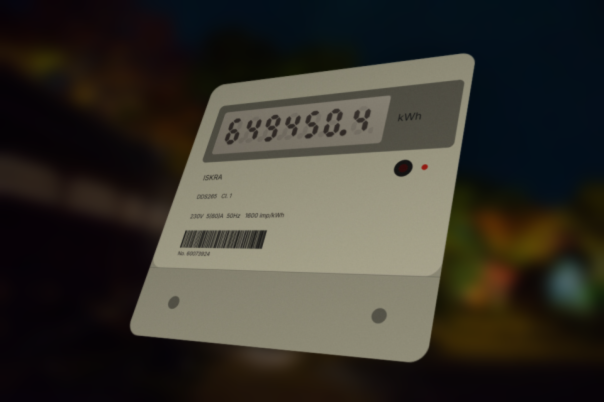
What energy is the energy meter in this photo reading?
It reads 649450.4 kWh
